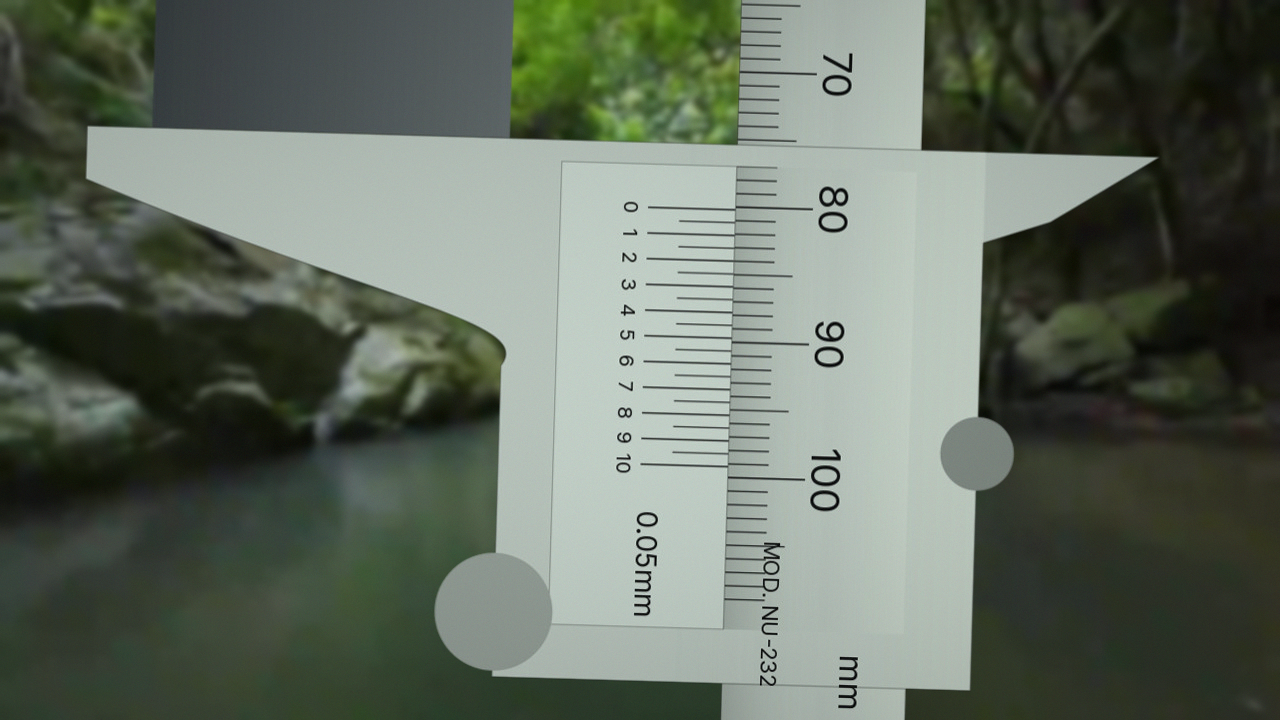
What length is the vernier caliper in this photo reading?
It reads 80.2 mm
